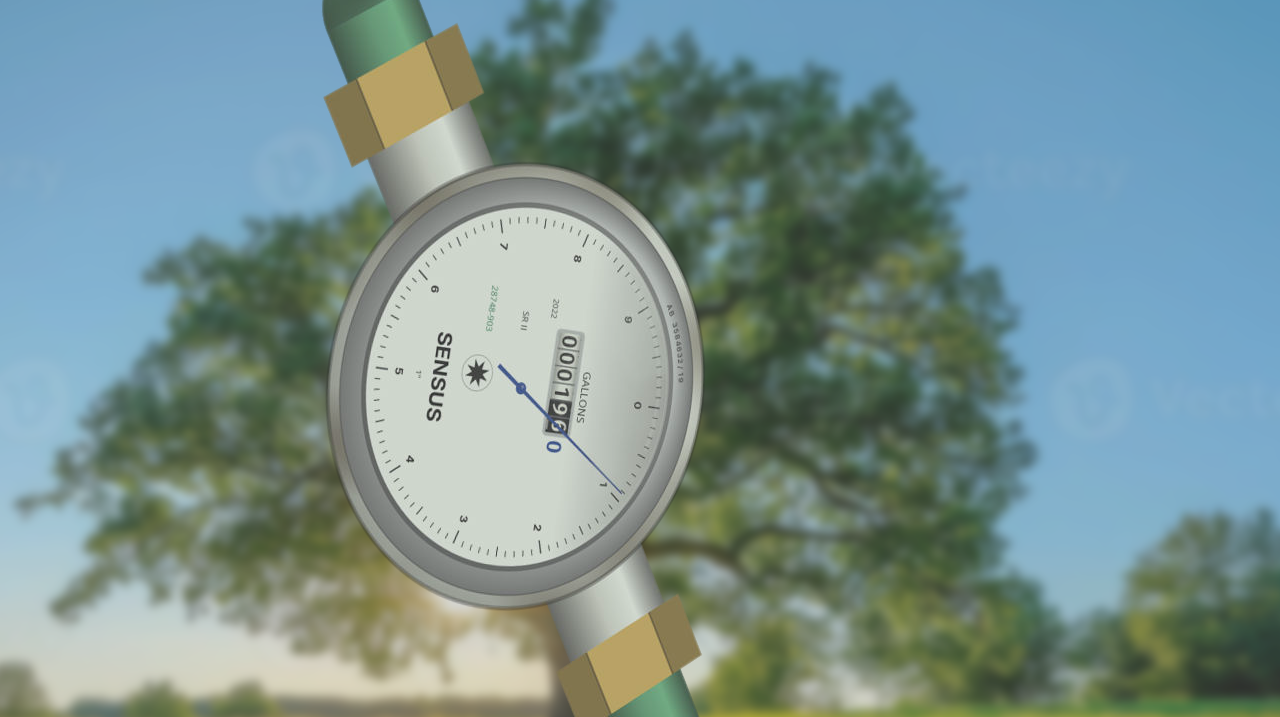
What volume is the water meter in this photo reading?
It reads 1960.9 gal
